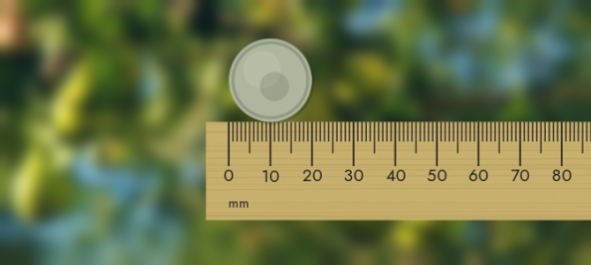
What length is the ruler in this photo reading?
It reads 20 mm
